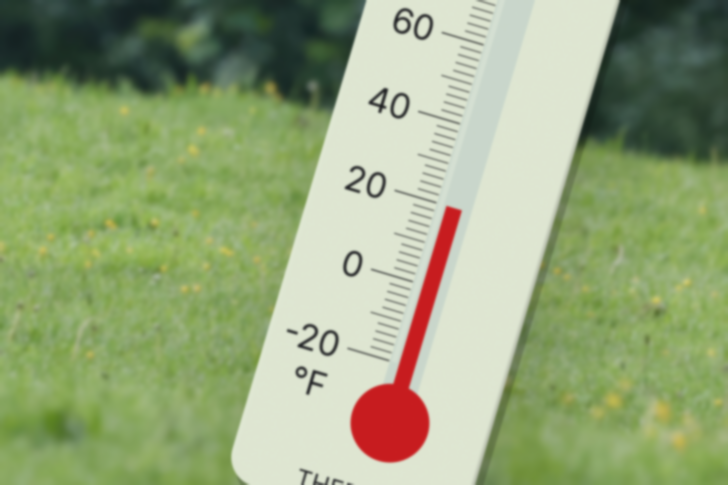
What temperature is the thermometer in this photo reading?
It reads 20 °F
